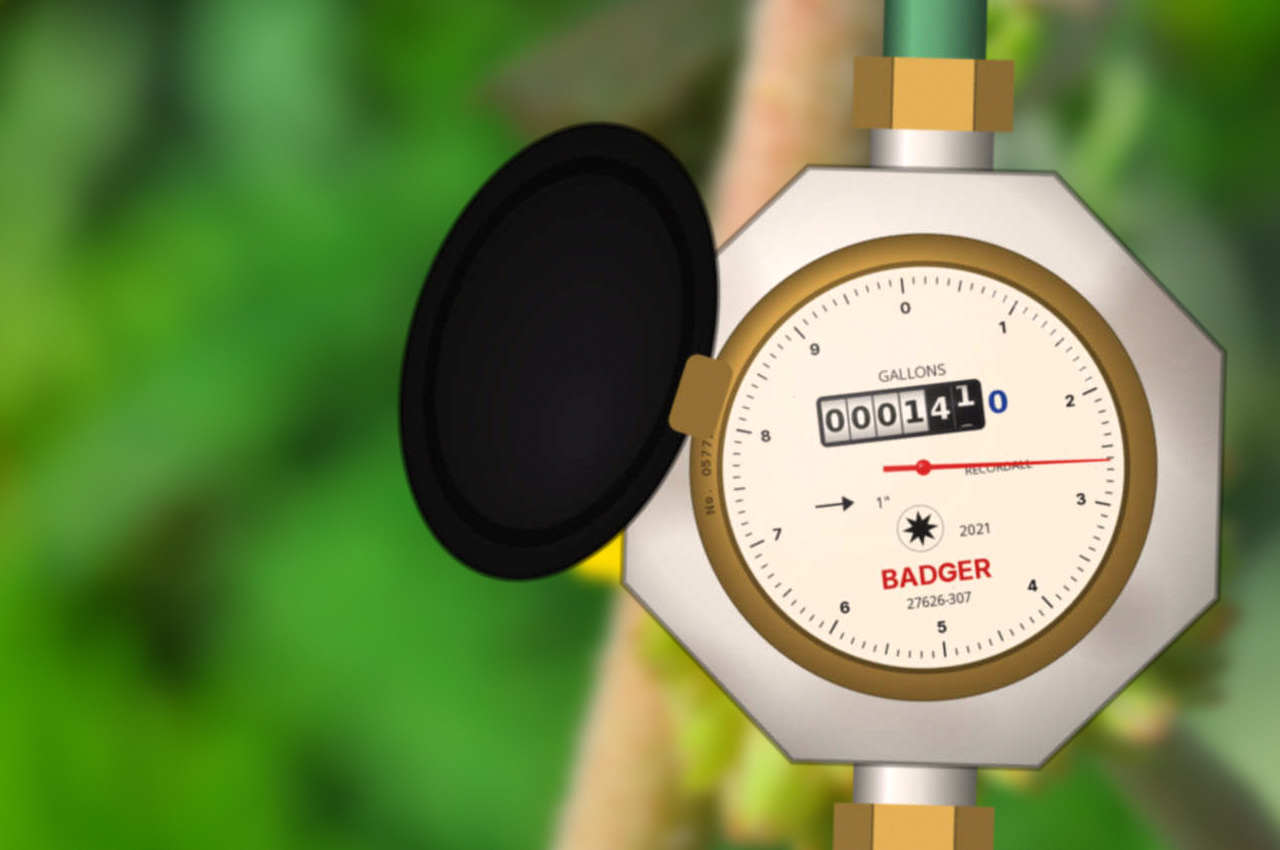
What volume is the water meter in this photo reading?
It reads 1412.6 gal
